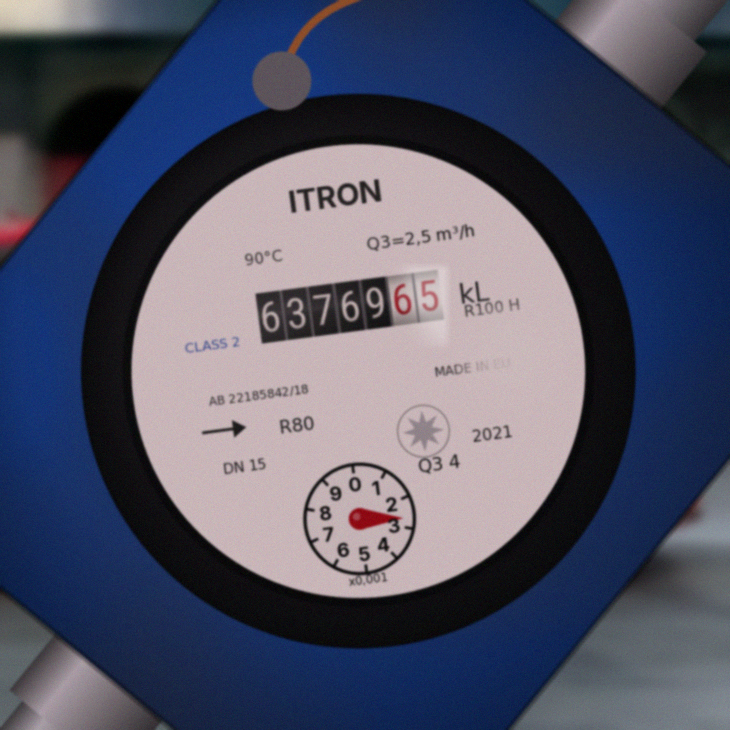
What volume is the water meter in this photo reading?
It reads 63769.652 kL
